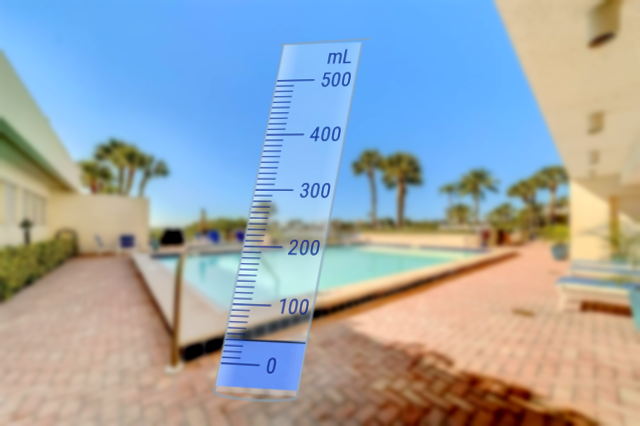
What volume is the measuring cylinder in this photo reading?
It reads 40 mL
